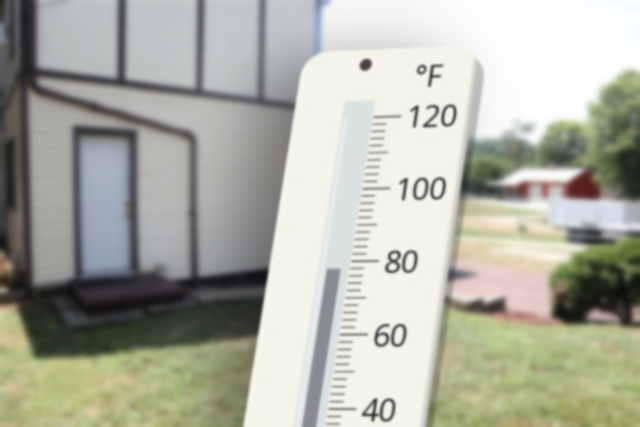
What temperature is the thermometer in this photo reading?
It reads 78 °F
